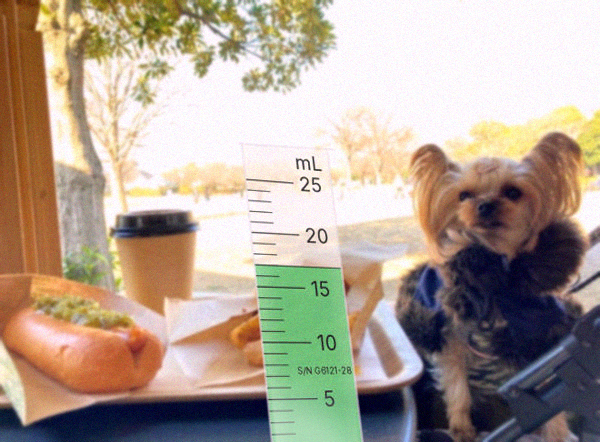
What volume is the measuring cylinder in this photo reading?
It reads 17 mL
